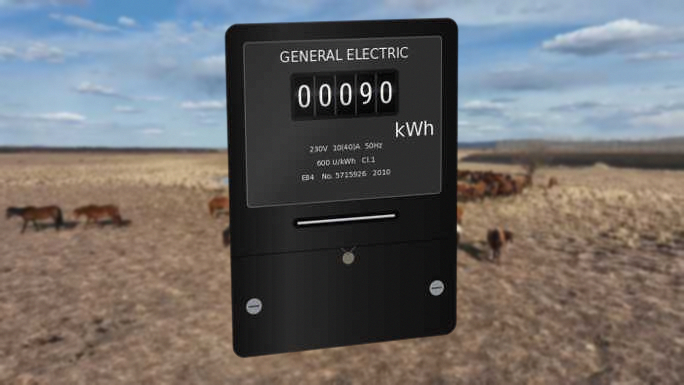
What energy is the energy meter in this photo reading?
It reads 90 kWh
